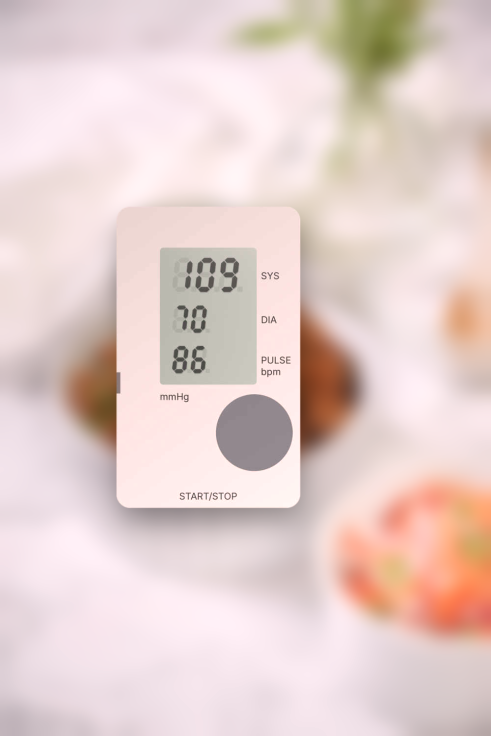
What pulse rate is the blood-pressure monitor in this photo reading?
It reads 86 bpm
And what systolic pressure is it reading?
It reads 109 mmHg
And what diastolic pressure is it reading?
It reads 70 mmHg
